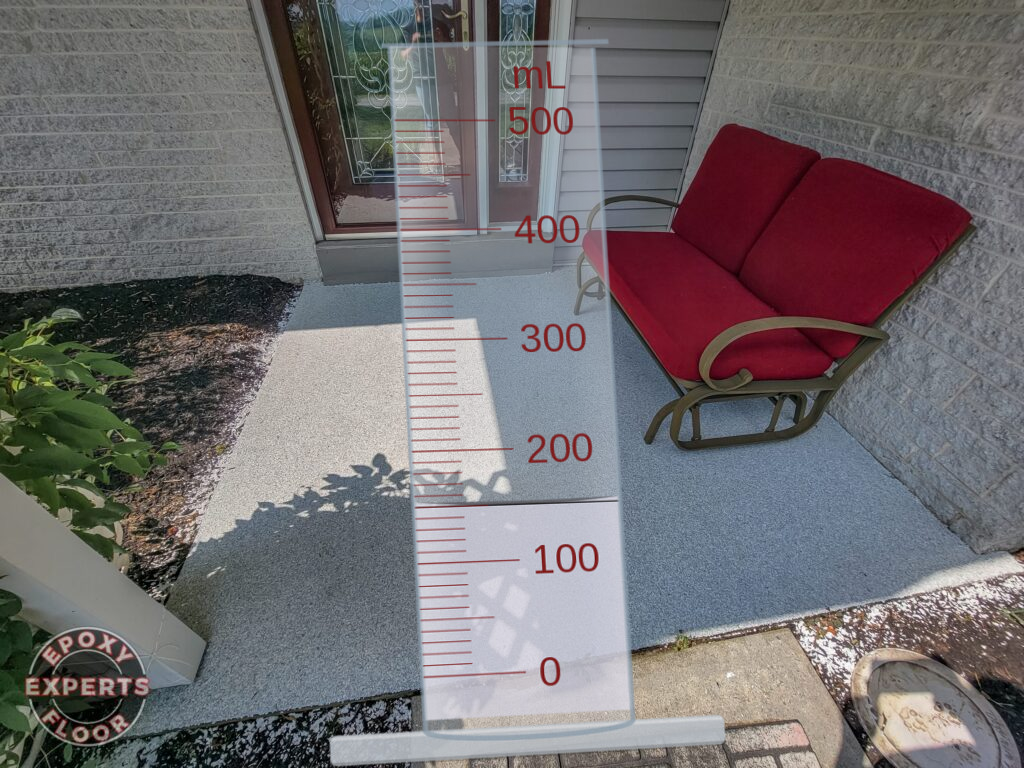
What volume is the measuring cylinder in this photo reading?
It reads 150 mL
